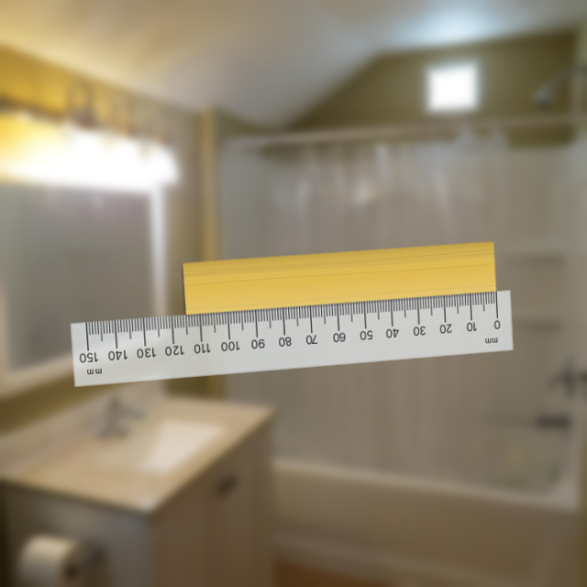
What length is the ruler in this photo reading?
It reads 115 mm
